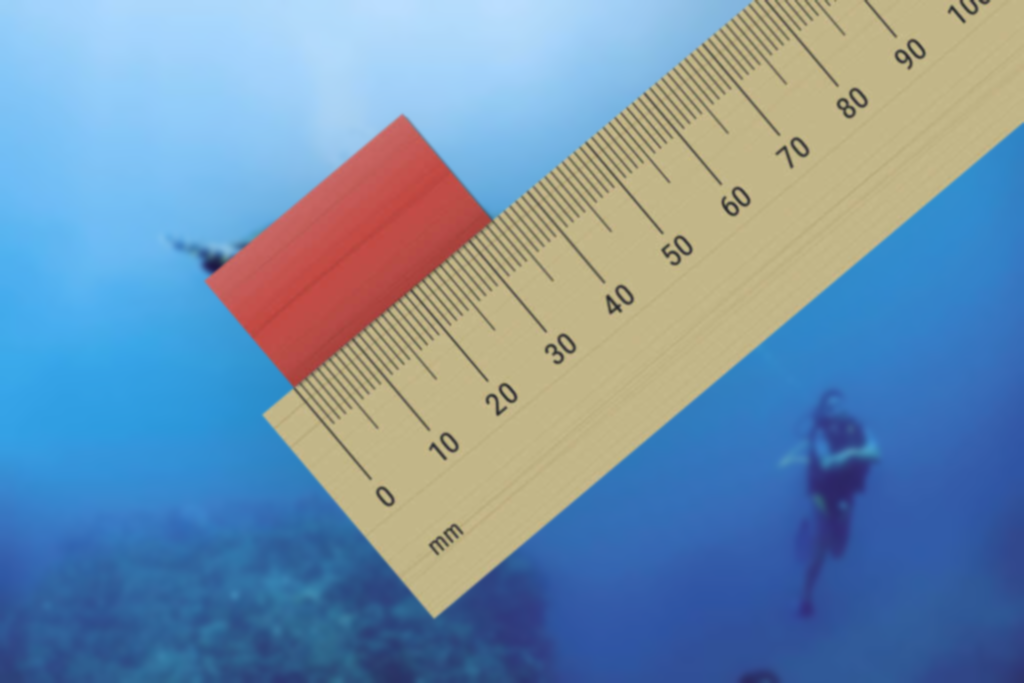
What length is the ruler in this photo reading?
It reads 34 mm
